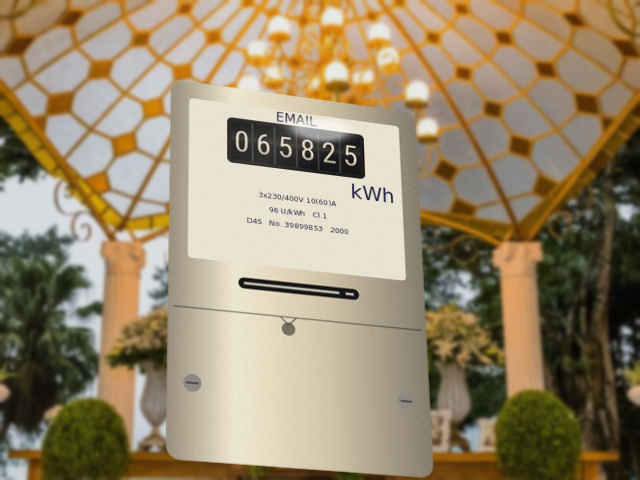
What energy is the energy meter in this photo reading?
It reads 65825 kWh
